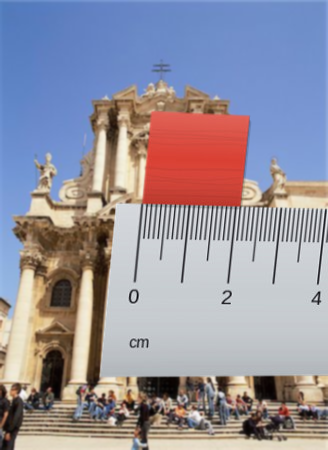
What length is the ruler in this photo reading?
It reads 2.1 cm
